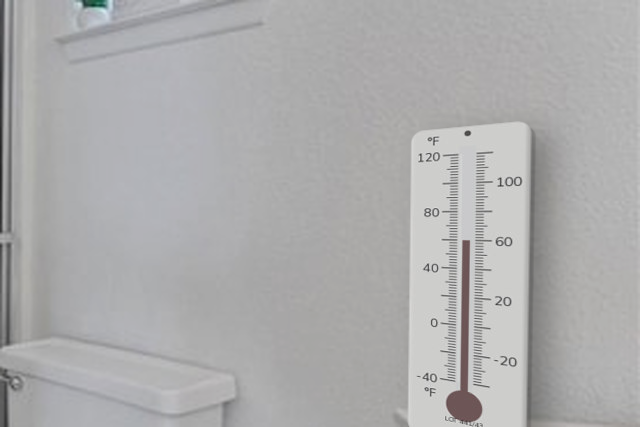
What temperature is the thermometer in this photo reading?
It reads 60 °F
